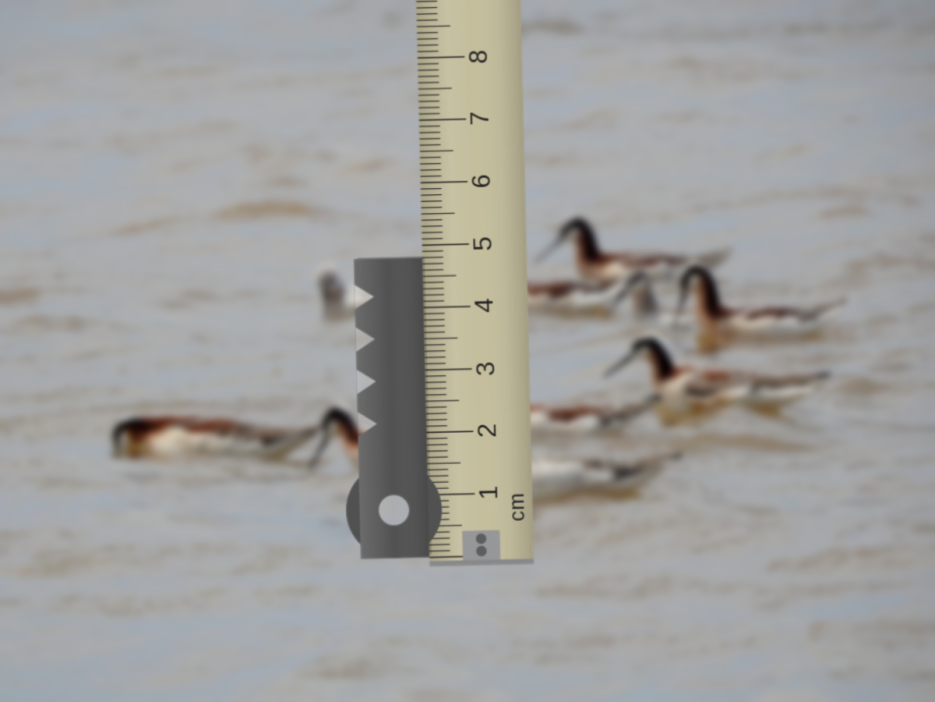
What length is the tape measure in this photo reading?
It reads 4.8 cm
